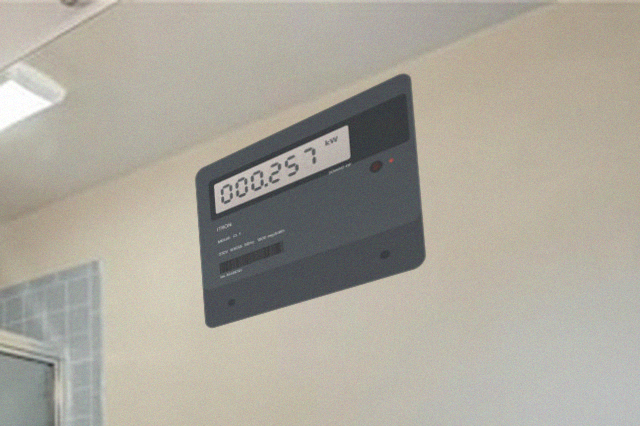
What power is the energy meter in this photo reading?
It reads 0.257 kW
